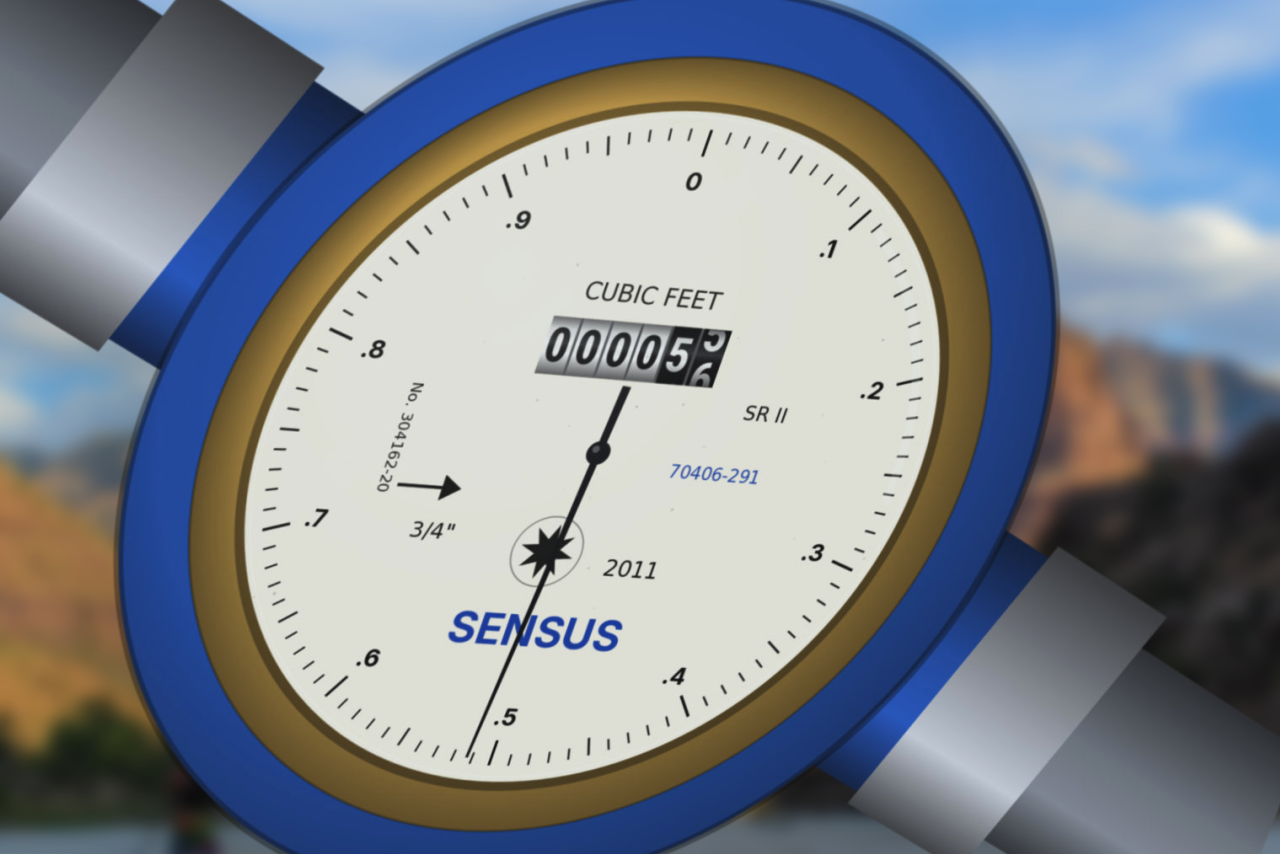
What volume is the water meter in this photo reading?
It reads 55.51 ft³
